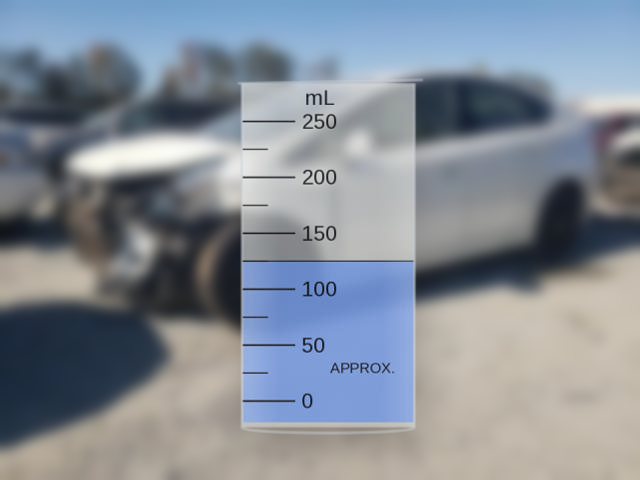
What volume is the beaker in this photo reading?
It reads 125 mL
